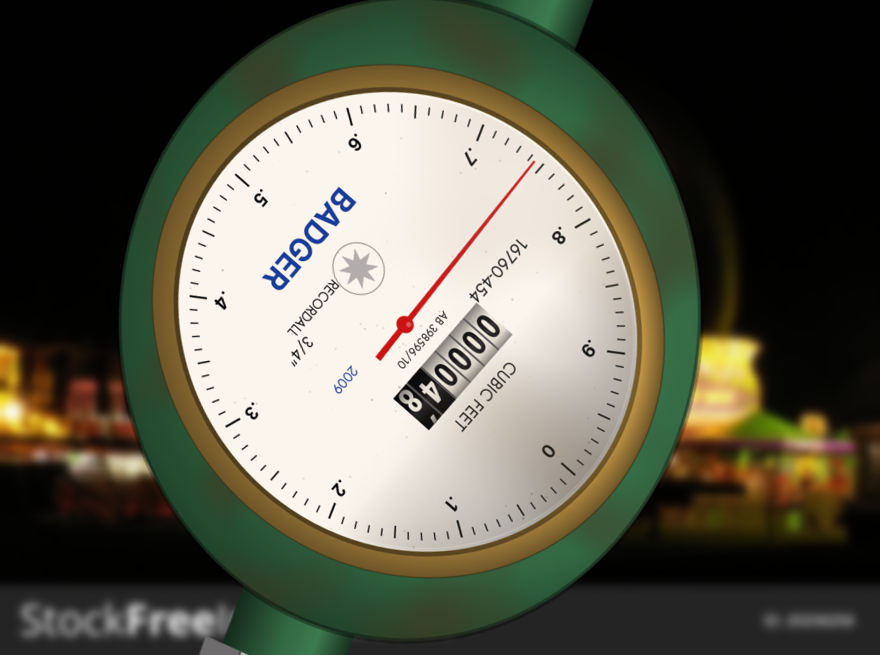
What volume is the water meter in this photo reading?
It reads 47.74 ft³
